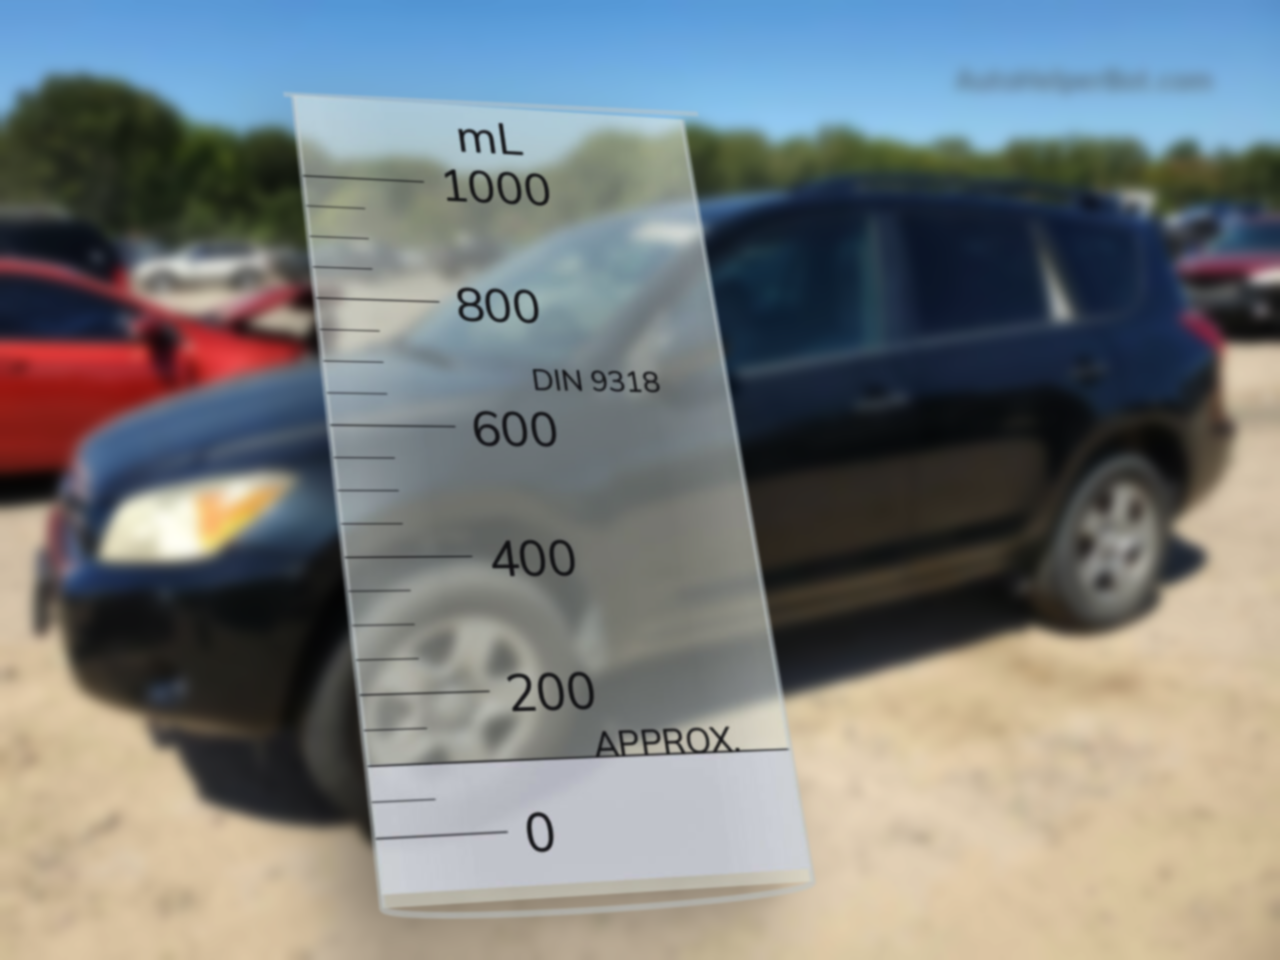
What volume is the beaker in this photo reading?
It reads 100 mL
